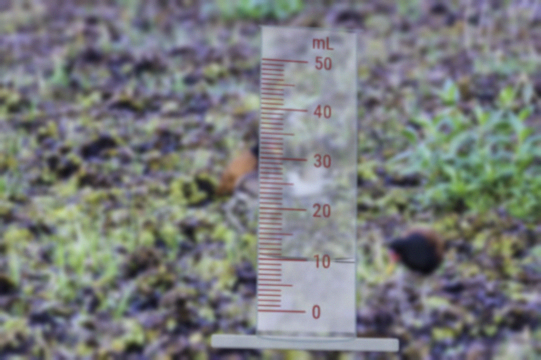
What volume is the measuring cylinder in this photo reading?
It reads 10 mL
